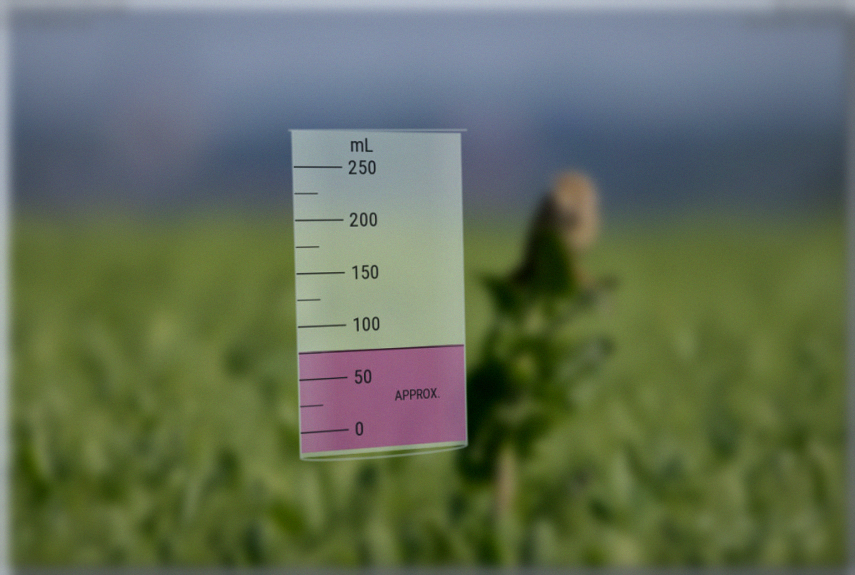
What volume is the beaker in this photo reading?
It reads 75 mL
